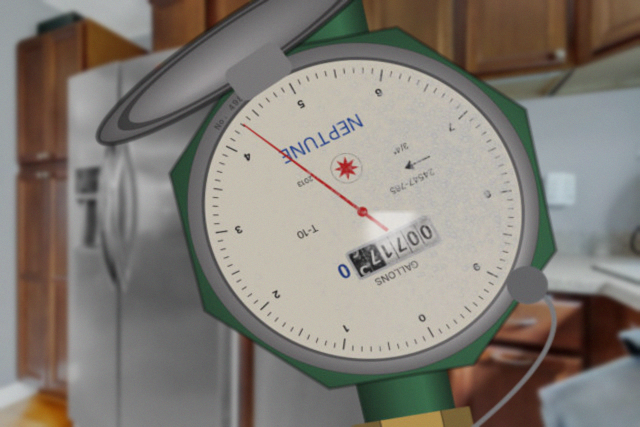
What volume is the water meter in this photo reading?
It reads 71754.3 gal
